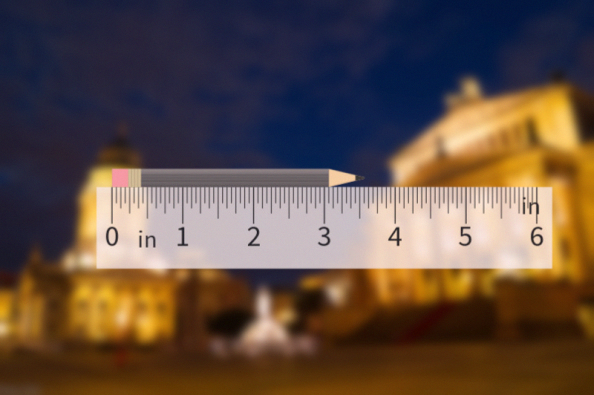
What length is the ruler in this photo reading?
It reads 3.5625 in
